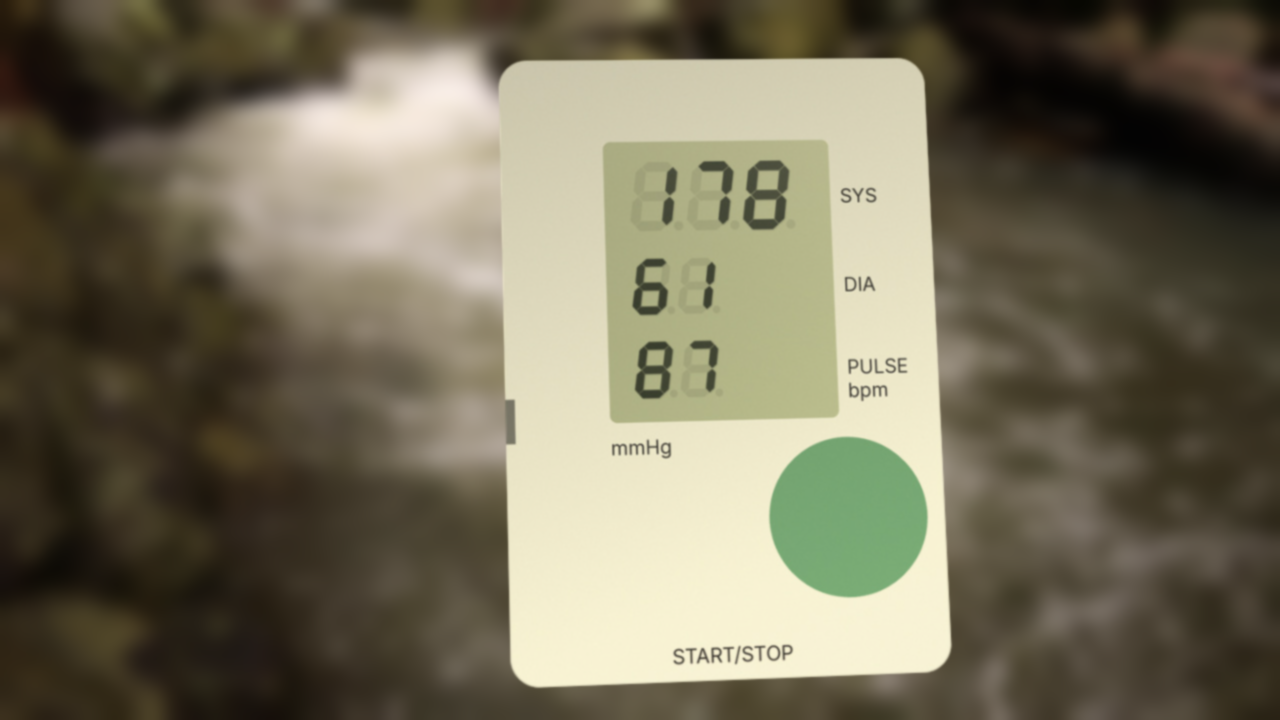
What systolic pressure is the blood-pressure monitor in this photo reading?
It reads 178 mmHg
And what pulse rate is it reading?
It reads 87 bpm
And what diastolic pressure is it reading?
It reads 61 mmHg
